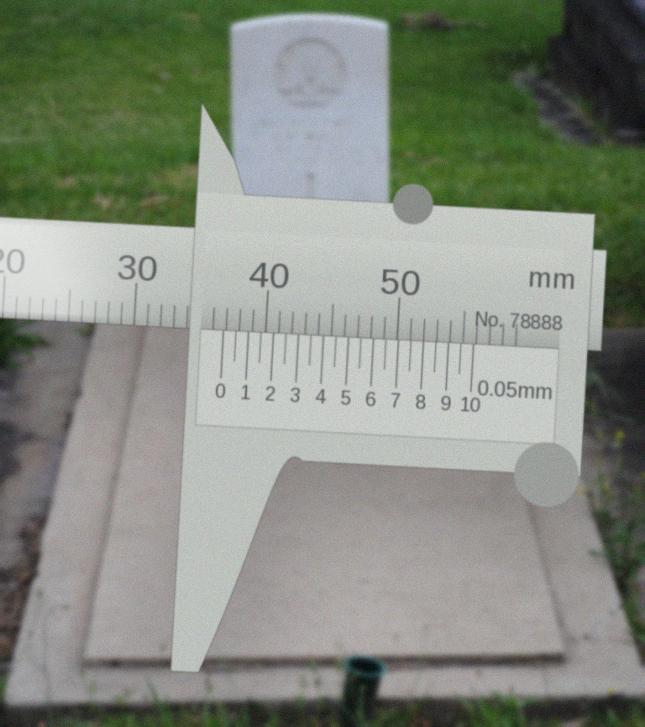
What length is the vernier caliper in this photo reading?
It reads 36.8 mm
